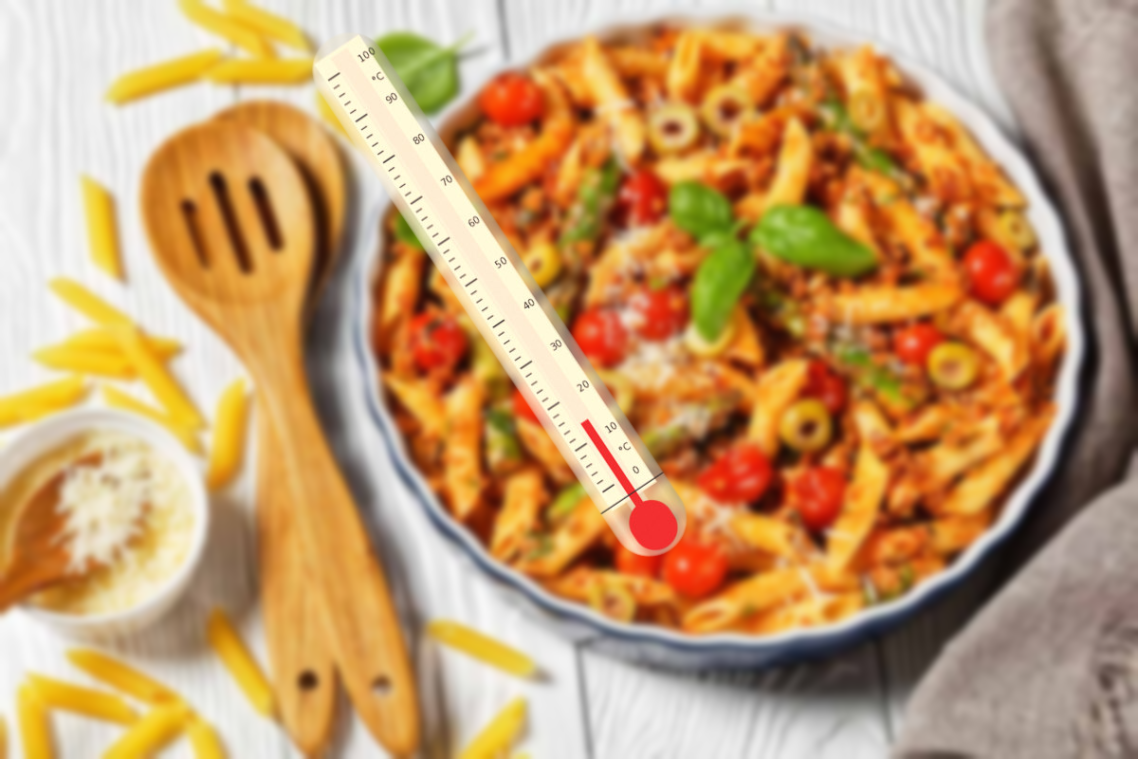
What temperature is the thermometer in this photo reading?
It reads 14 °C
